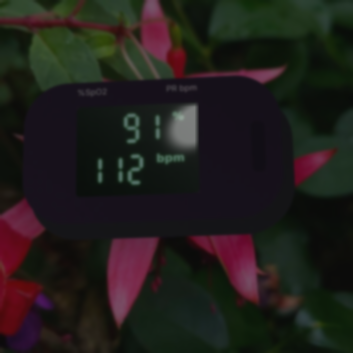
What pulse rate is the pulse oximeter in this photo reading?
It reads 112 bpm
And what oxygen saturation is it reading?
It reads 91 %
